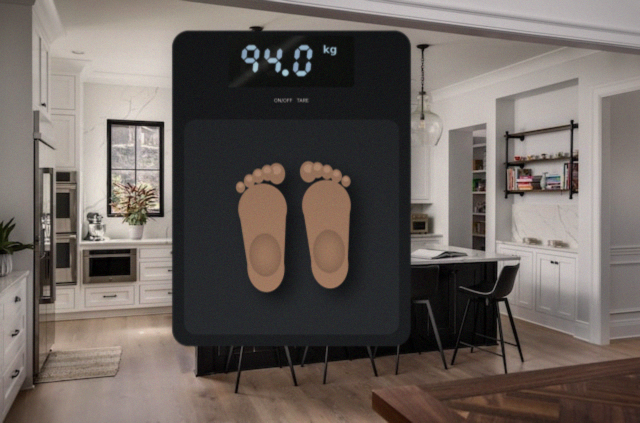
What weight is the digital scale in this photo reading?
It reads 94.0 kg
